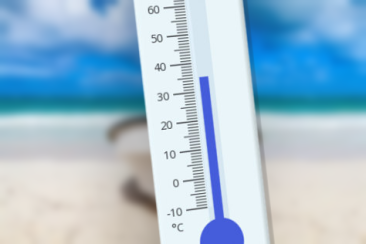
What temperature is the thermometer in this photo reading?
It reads 35 °C
